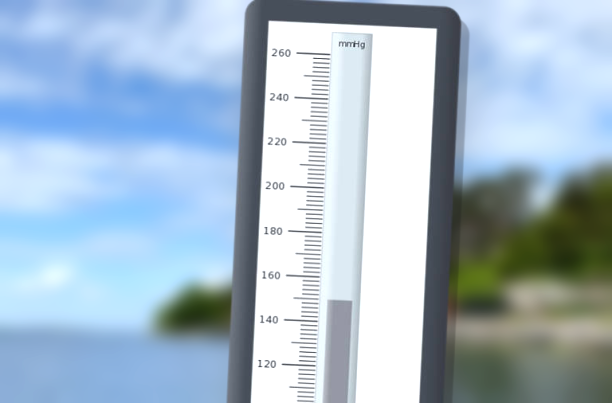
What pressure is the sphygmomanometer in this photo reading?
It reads 150 mmHg
